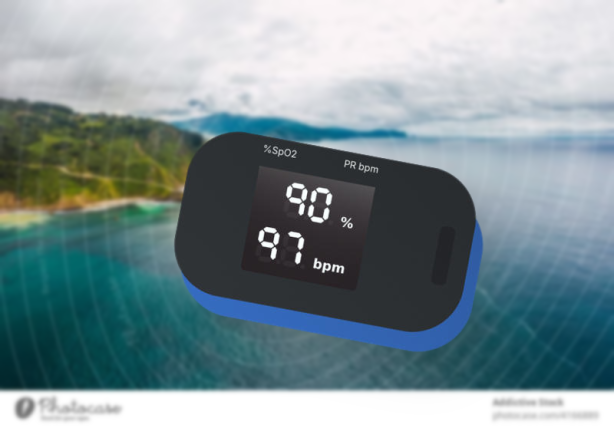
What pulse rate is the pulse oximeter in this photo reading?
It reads 97 bpm
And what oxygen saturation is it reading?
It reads 90 %
